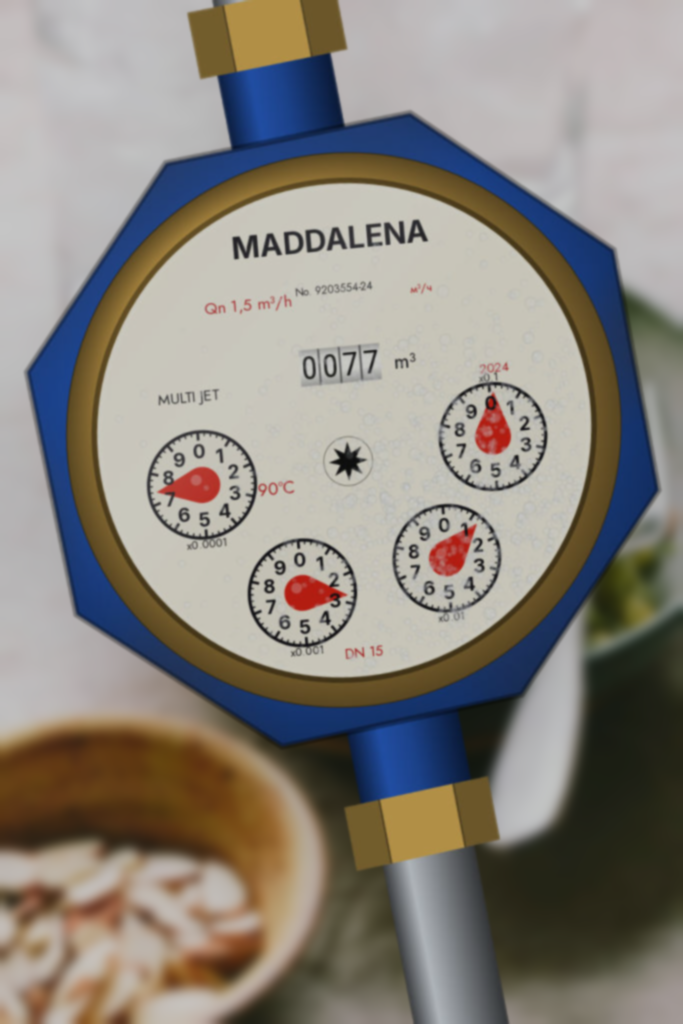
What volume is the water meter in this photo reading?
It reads 77.0127 m³
